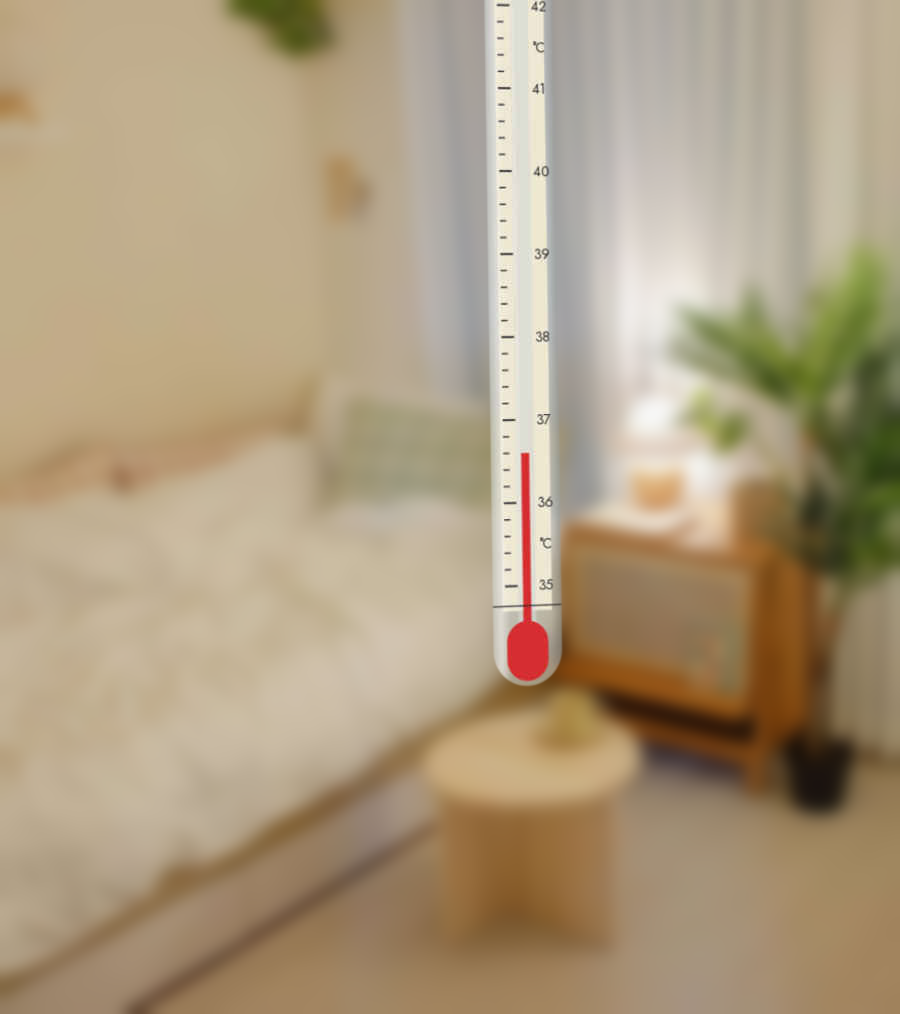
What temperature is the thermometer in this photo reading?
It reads 36.6 °C
